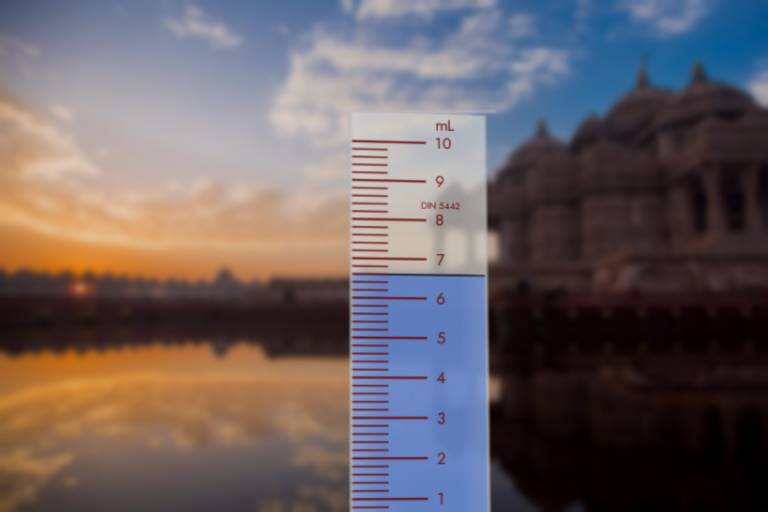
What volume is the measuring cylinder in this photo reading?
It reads 6.6 mL
